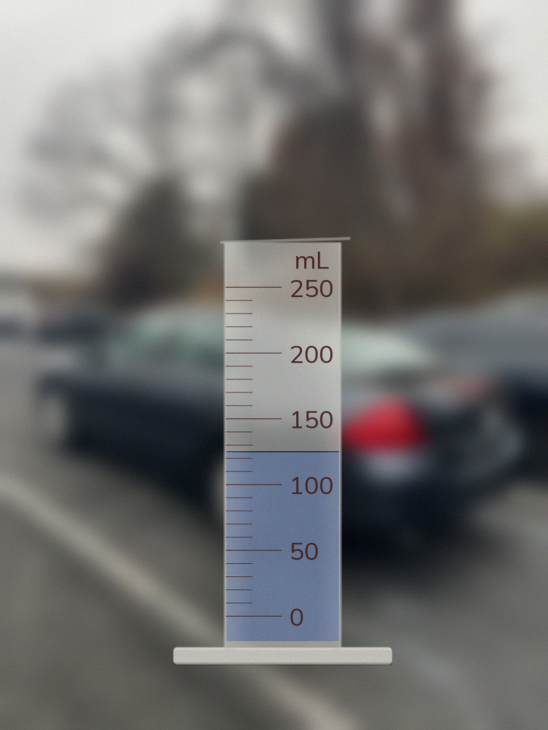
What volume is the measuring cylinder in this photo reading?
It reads 125 mL
